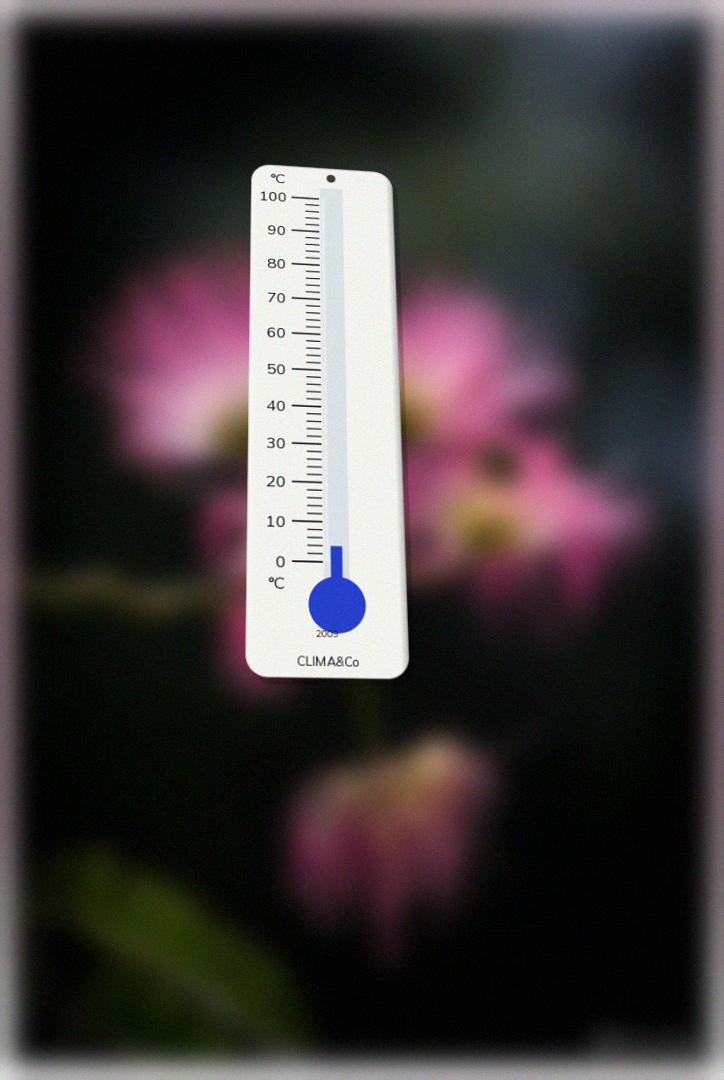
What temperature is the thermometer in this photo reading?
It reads 4 °C
